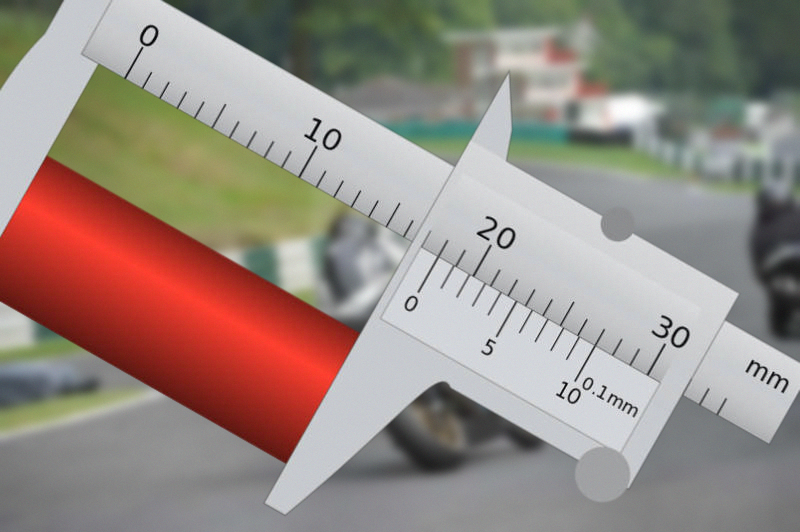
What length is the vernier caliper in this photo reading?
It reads 18.0 mm
